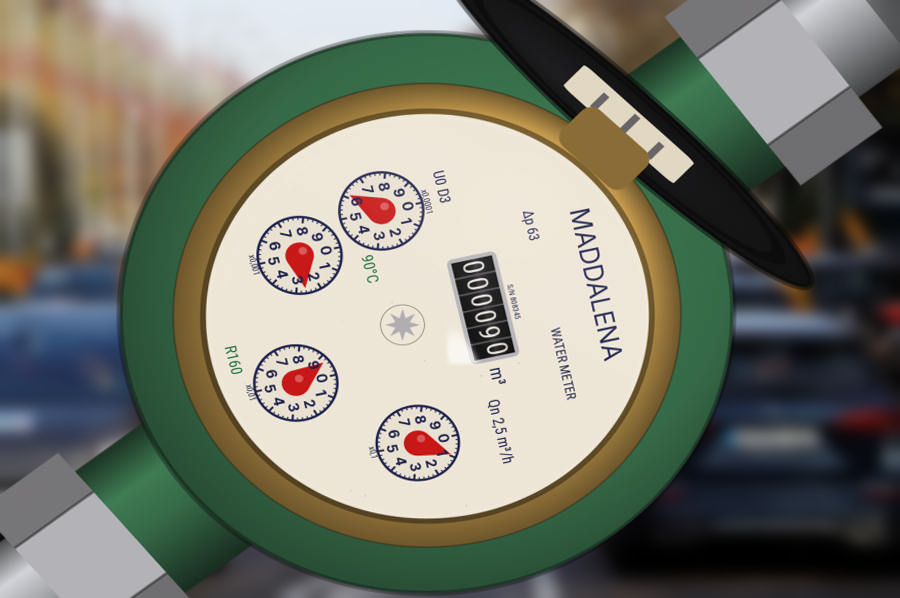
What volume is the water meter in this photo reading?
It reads 90.0926 m³
